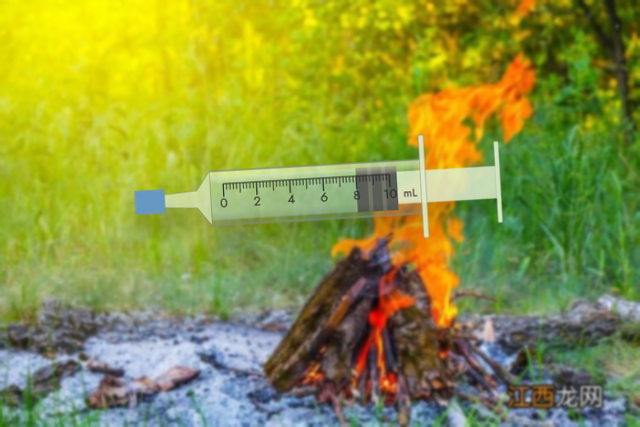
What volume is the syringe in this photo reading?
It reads 8 mL
